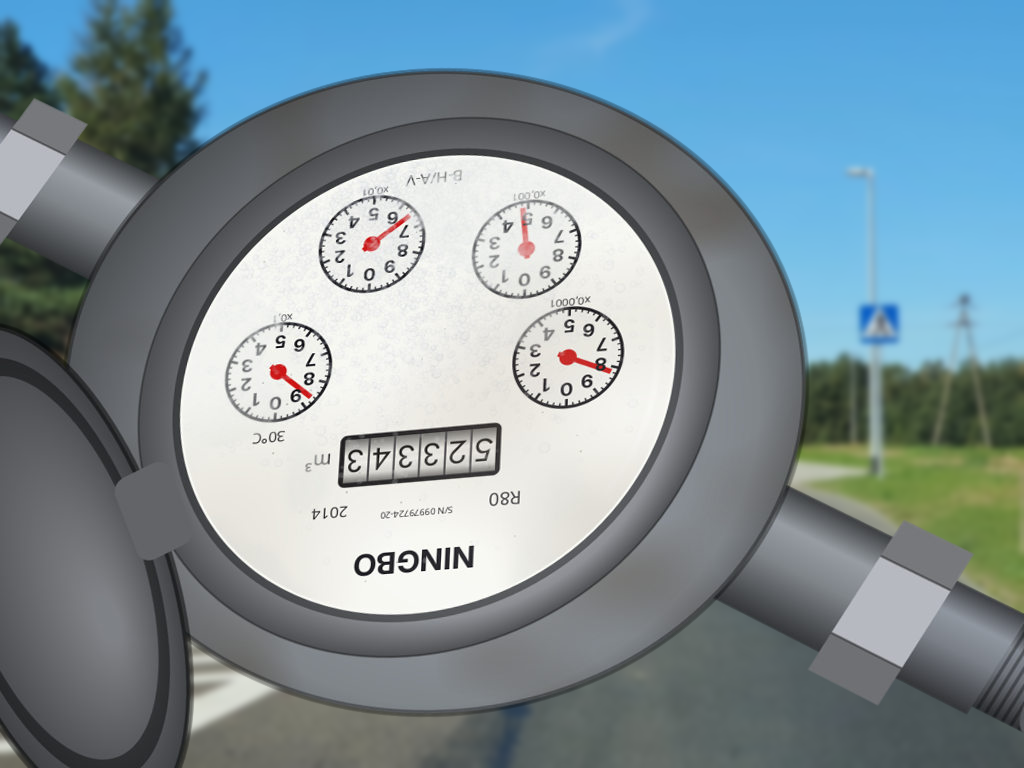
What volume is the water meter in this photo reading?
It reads 523343.8648 m³
